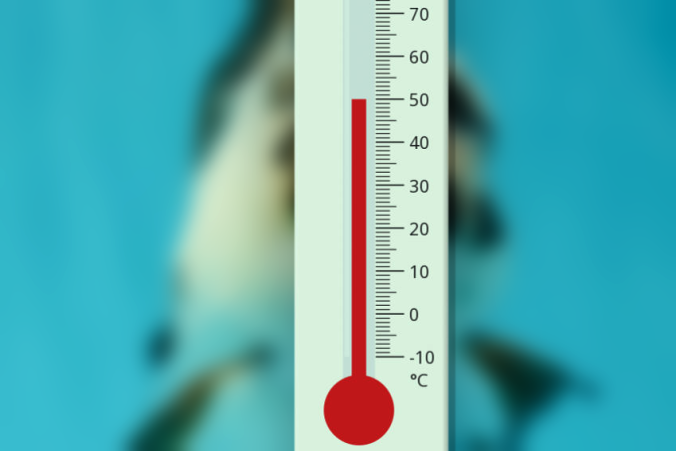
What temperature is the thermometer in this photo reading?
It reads 50 °C
